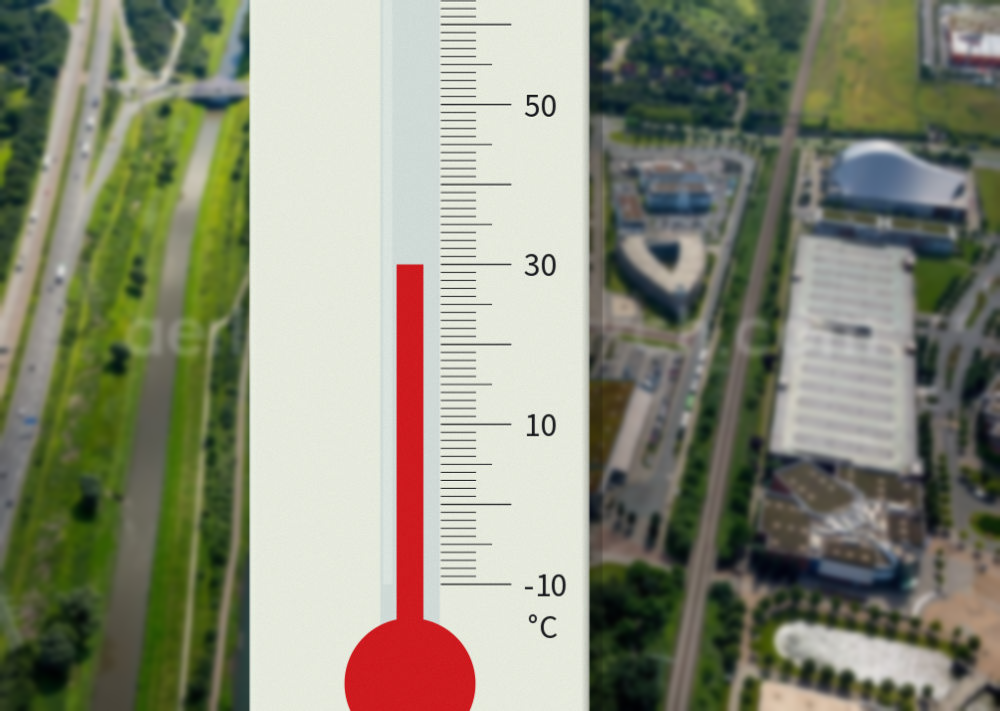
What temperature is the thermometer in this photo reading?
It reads 30 °C
